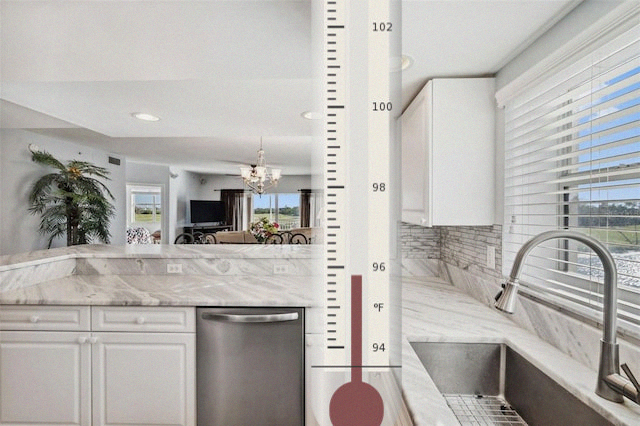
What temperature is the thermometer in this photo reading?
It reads 95.8 °F
